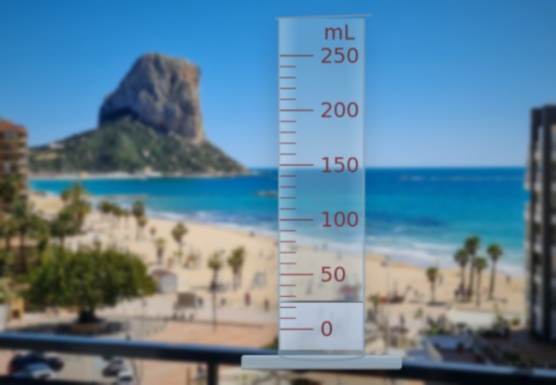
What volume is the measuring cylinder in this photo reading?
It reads 25 mL
